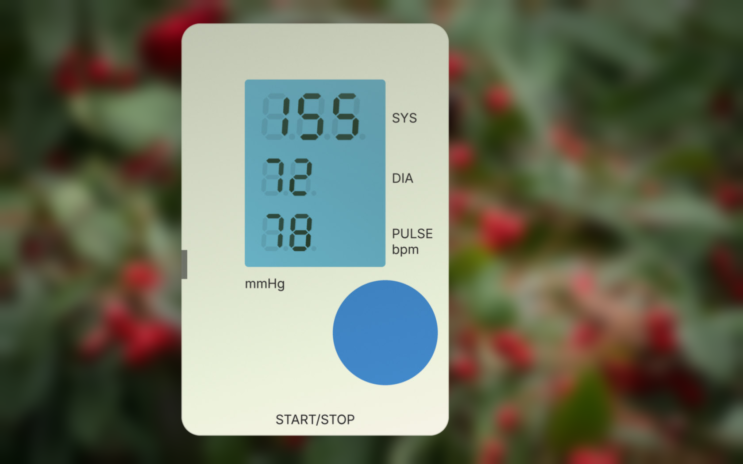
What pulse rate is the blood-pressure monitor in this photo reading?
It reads 78 bpm
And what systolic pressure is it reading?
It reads 155 mmHg
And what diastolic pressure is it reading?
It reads 72 mmHg
